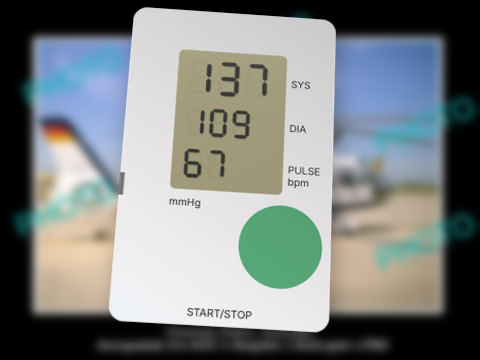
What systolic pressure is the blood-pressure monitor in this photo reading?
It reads 137 mmHg
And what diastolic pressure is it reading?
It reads 109 mmHg
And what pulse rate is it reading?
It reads 67 bpm
